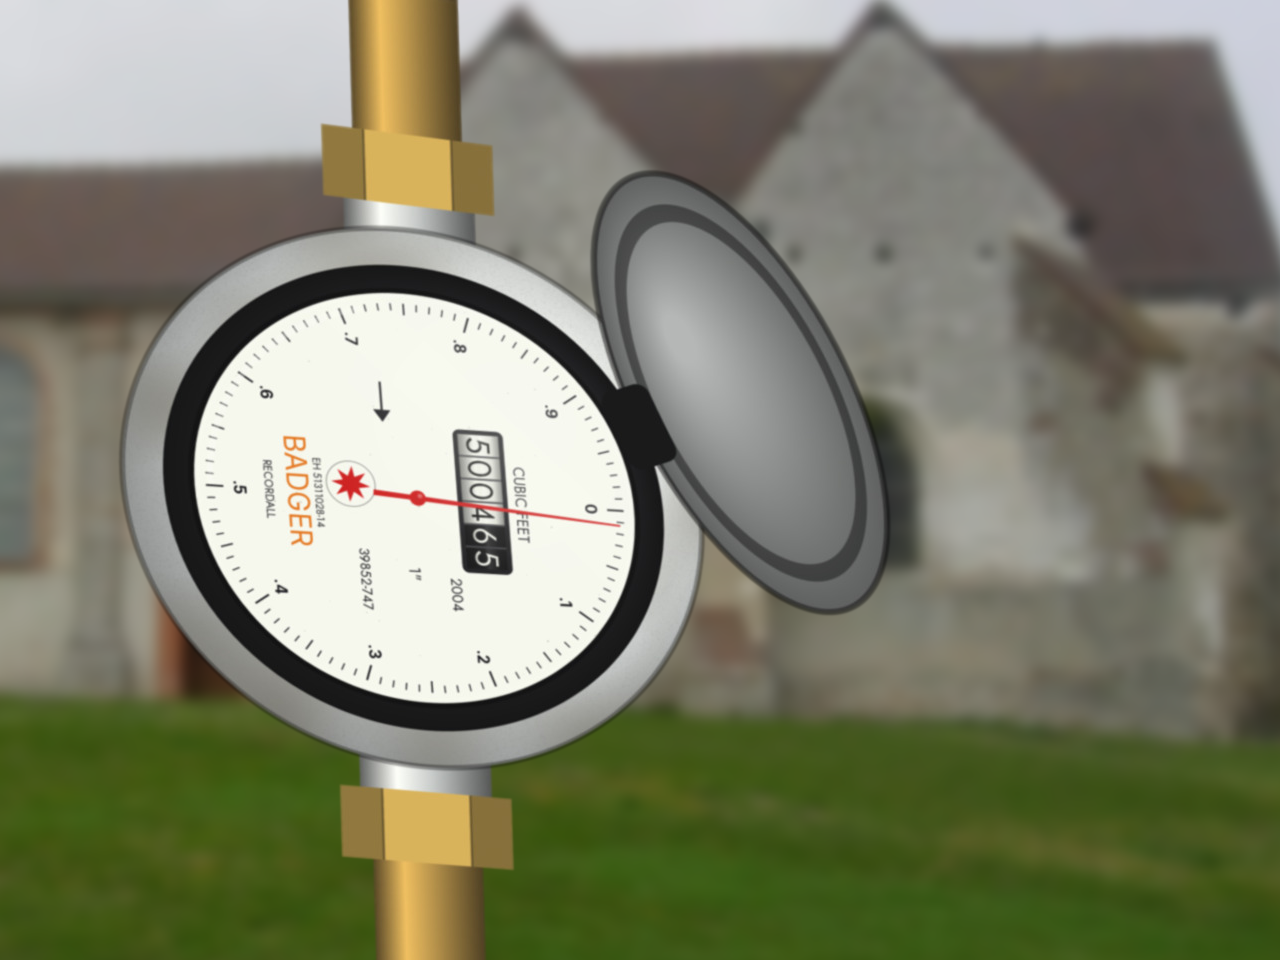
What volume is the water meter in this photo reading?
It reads 500465.01 ft³
